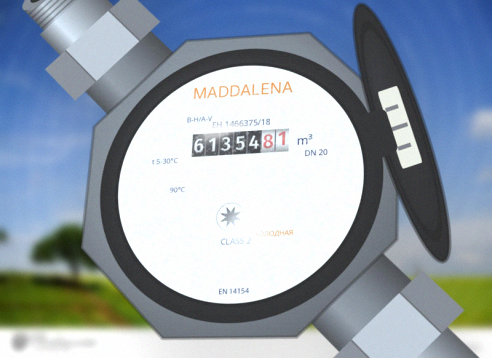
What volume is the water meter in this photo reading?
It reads 61354.81 m³
